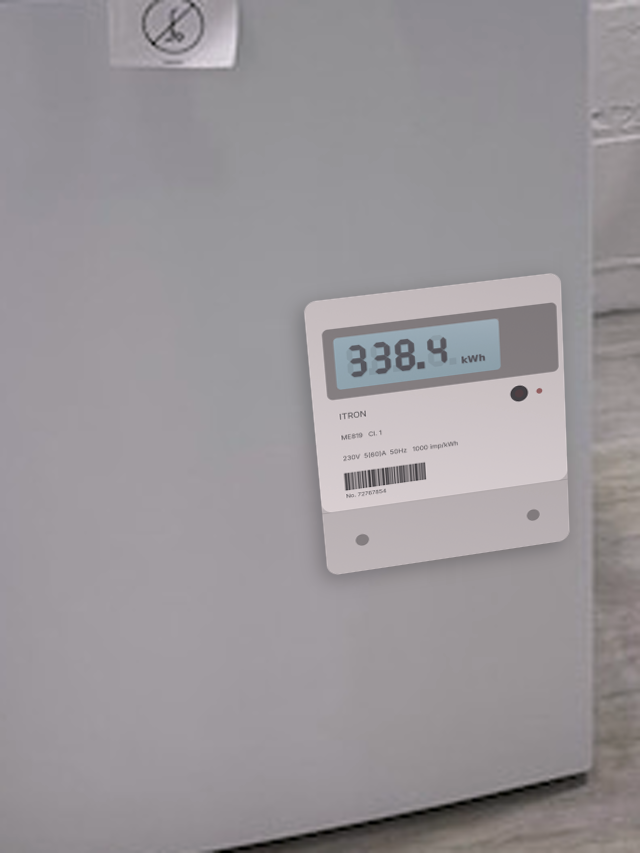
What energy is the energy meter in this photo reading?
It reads 338.4 kWh
